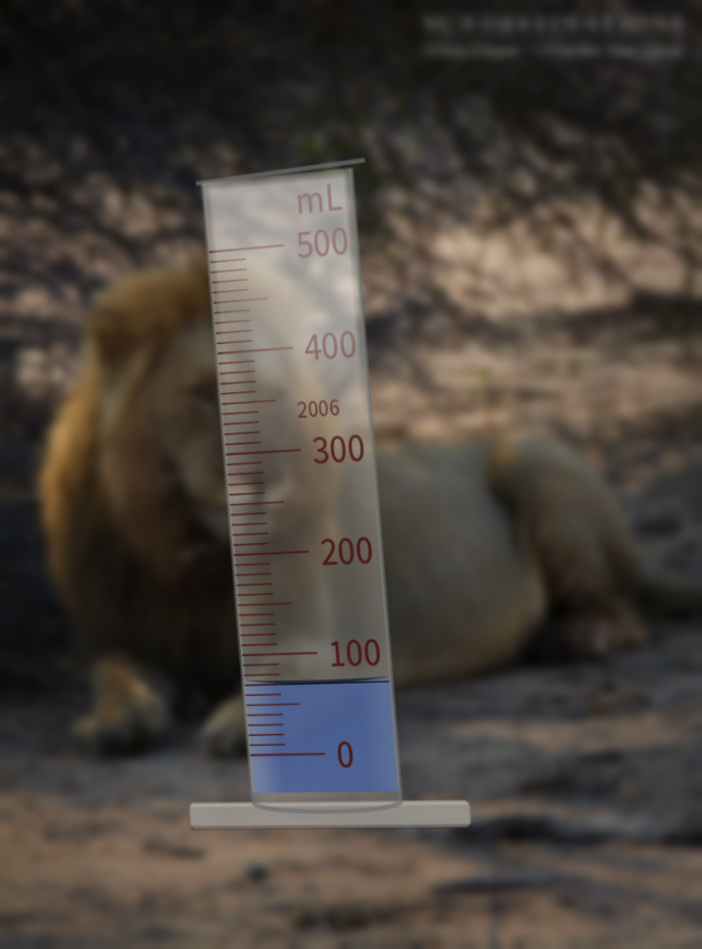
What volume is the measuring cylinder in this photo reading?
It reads 70 mL
